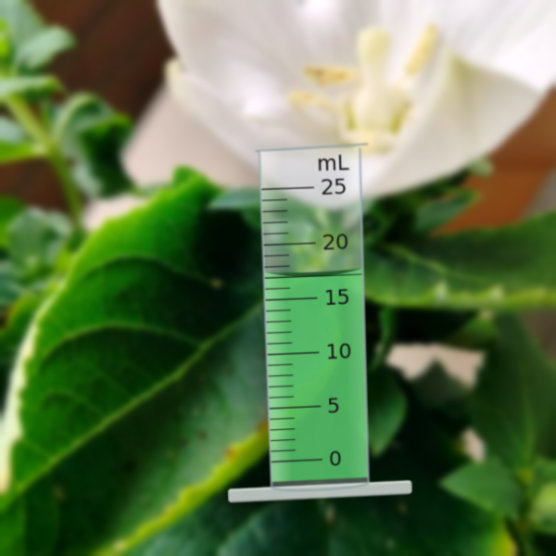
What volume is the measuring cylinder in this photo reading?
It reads 17 mL
